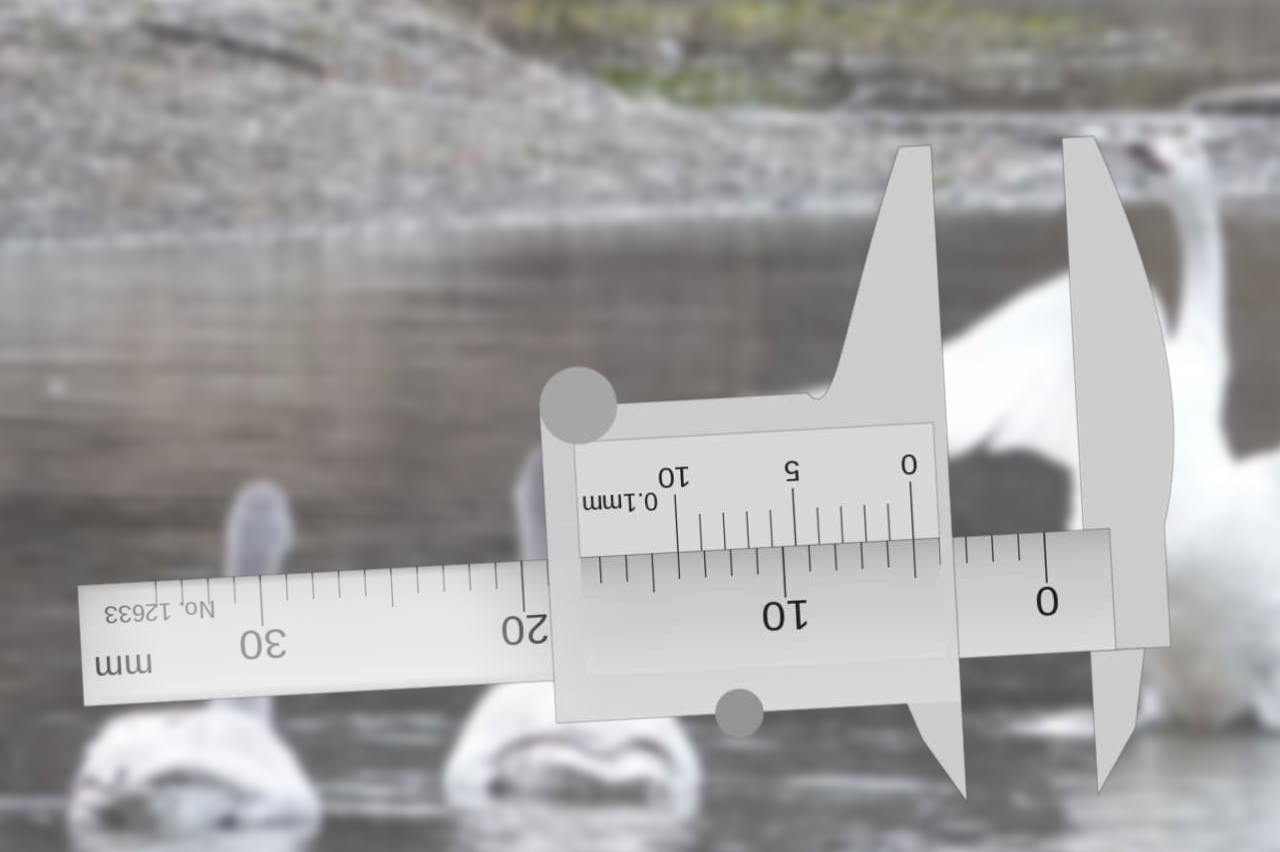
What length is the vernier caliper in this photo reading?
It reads 5.0 mm
